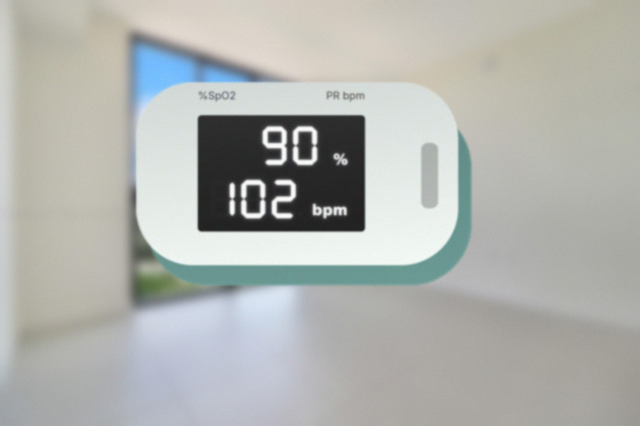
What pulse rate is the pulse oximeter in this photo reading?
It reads 102 bpm
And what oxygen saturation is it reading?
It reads 90 %
